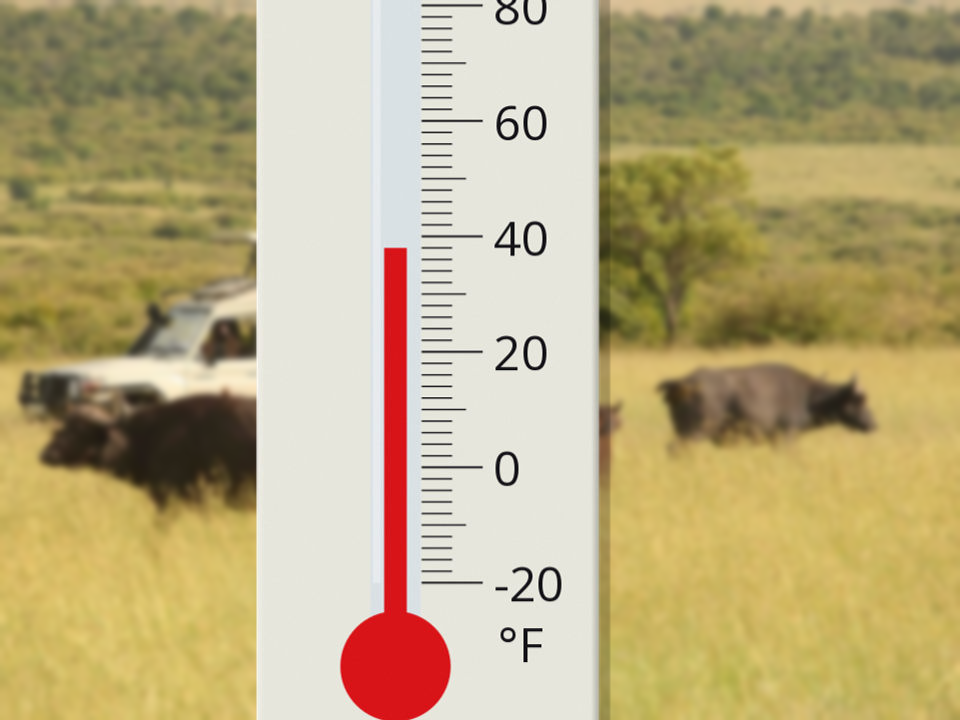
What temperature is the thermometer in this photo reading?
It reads 38 °F
